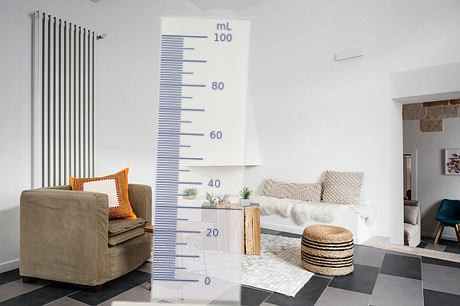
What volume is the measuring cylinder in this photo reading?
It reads 30 mL
